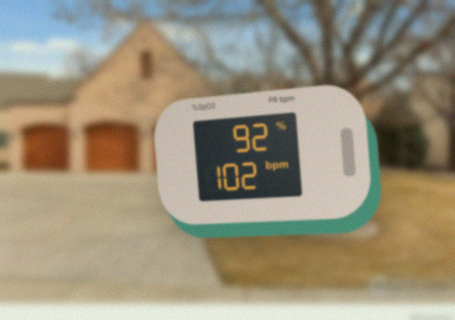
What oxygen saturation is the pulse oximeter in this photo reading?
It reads 92 %
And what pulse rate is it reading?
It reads 102 bpm
